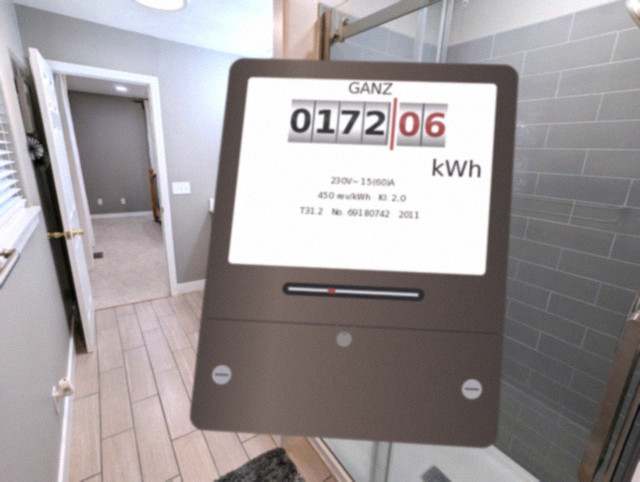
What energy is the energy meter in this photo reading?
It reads 172.06 kWh
